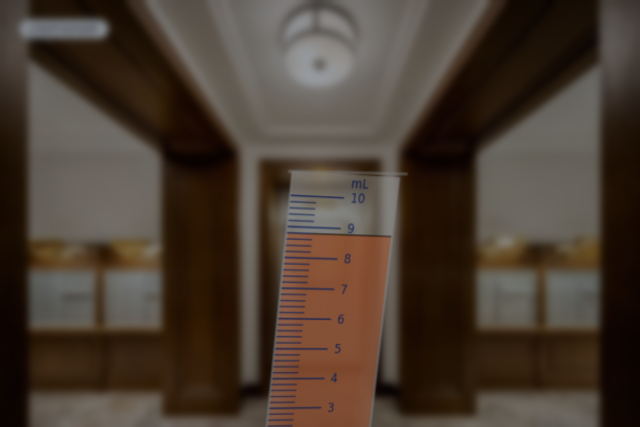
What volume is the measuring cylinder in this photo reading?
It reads 8.8 mL
